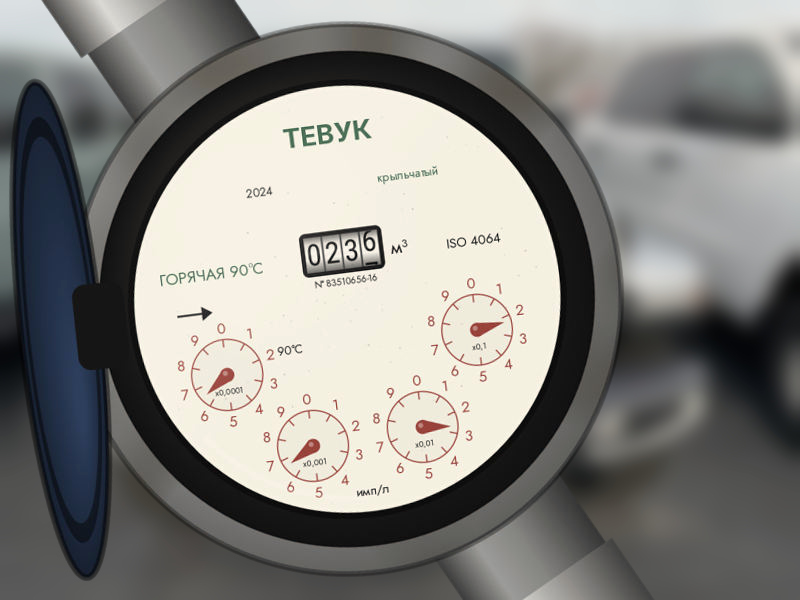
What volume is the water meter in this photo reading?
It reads 236.2266 m³
